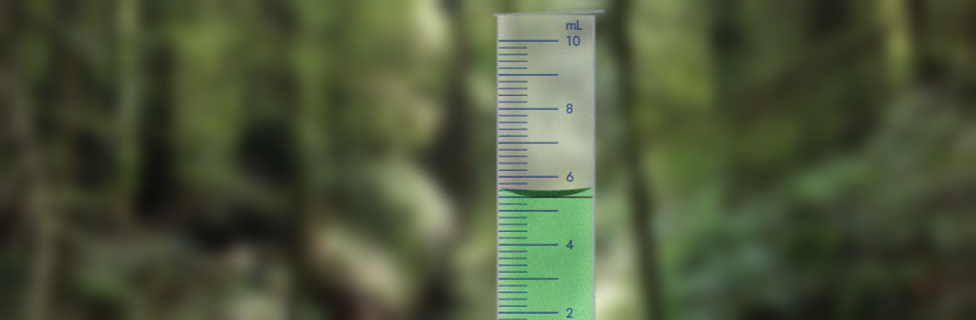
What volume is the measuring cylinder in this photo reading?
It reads 5.4 mL
